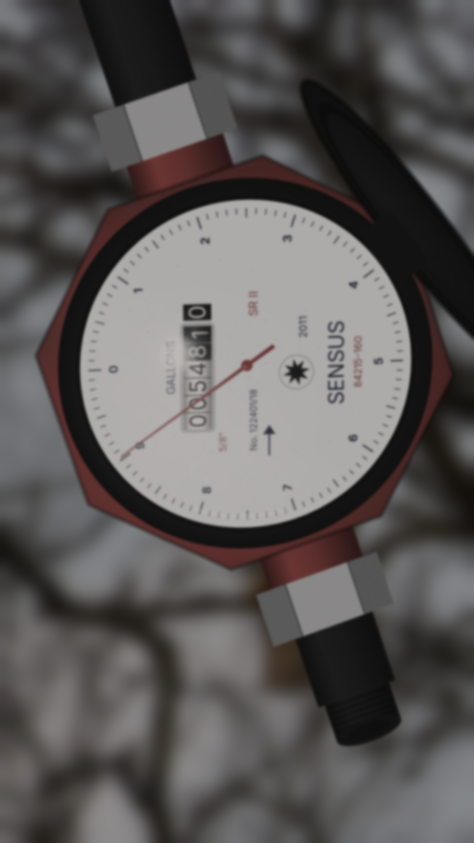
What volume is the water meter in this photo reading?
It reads 54809.0 gal
